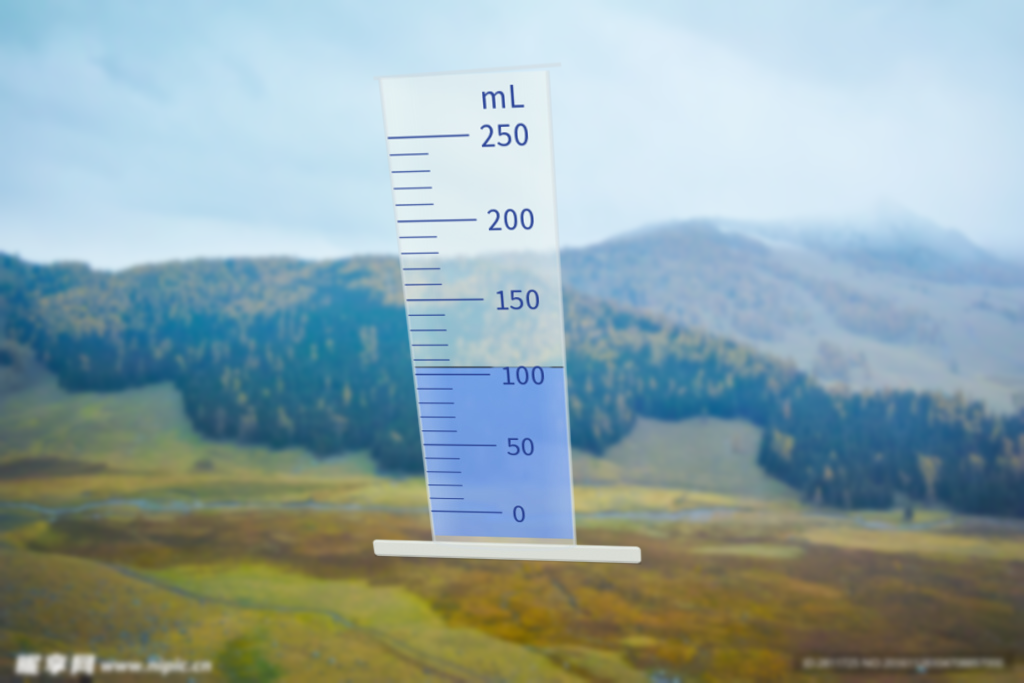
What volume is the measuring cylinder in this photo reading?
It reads 105 mL
